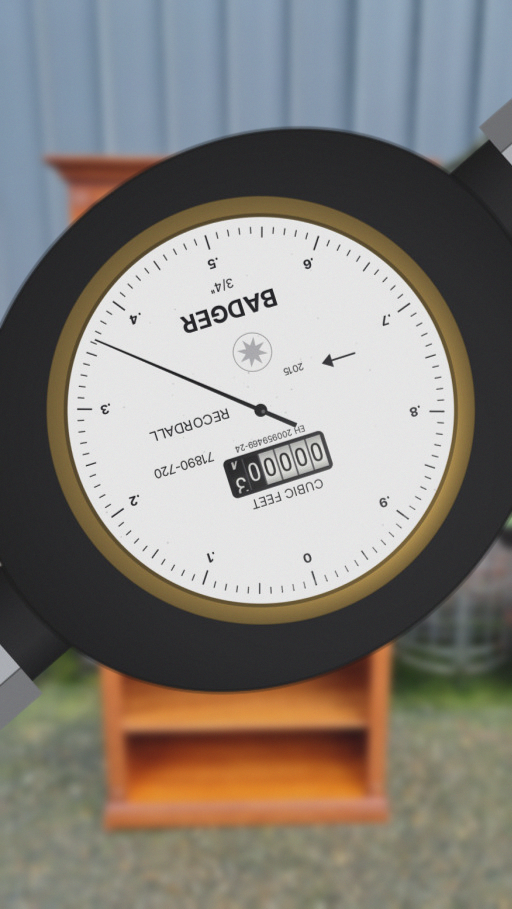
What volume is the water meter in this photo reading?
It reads 3.36 ft³
